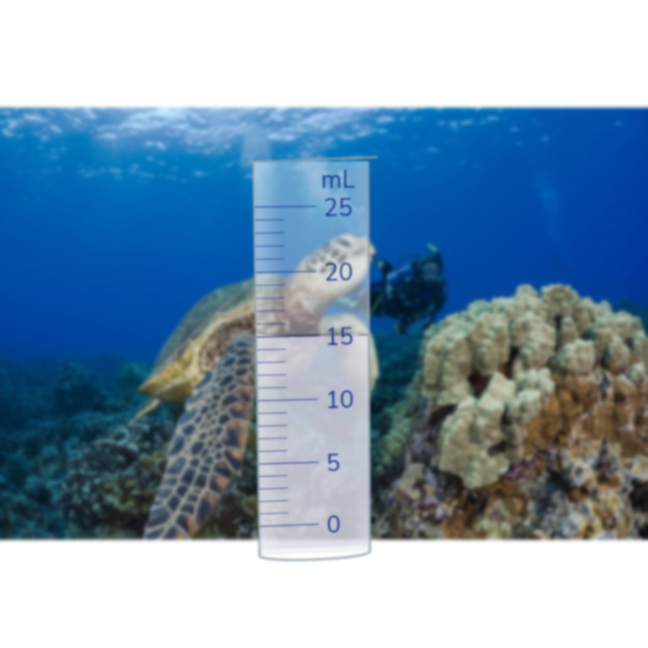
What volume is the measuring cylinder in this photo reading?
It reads 15 mL
